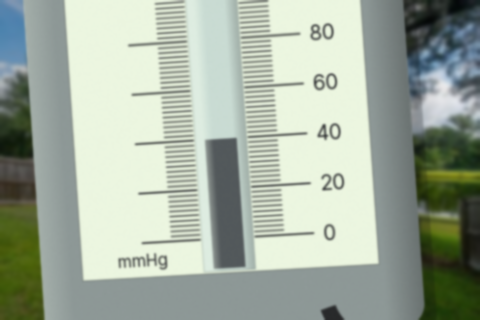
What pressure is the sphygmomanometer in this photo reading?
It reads 40 mmHg
